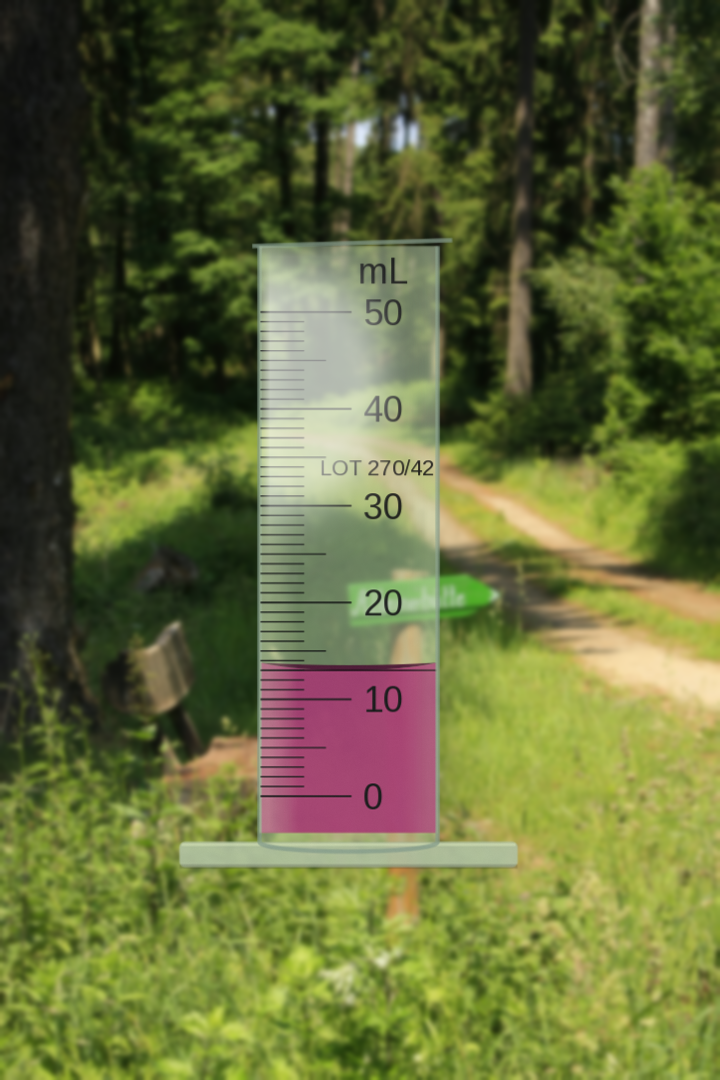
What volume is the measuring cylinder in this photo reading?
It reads 13 mL
